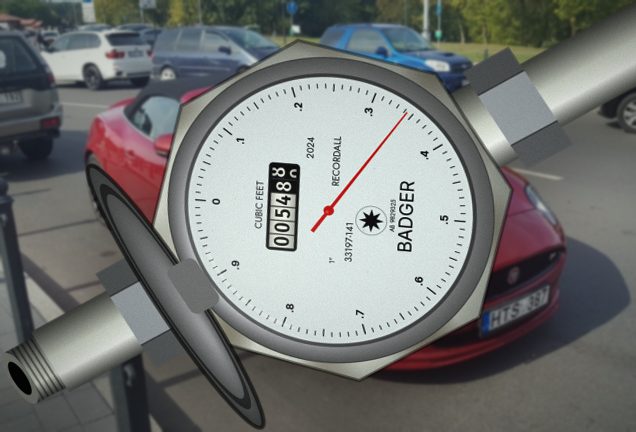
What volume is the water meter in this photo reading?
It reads 5488.34 ft³
